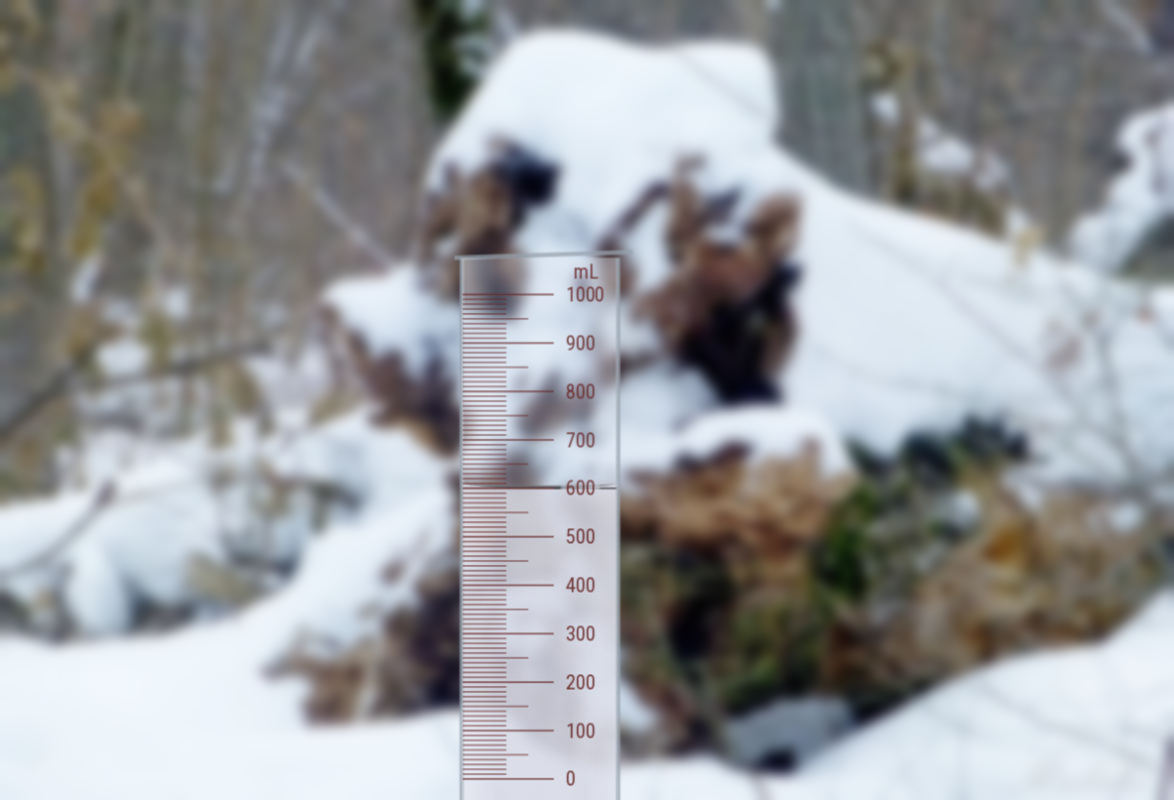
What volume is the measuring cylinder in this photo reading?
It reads 600 mL
